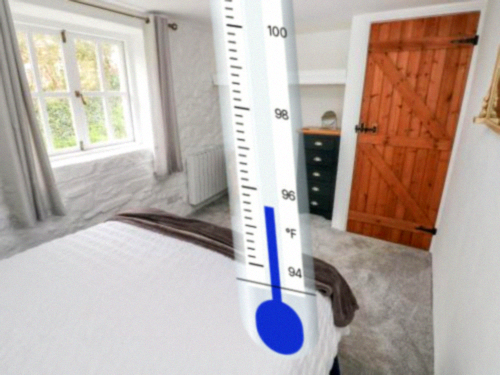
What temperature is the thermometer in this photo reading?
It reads 95.6 °F
